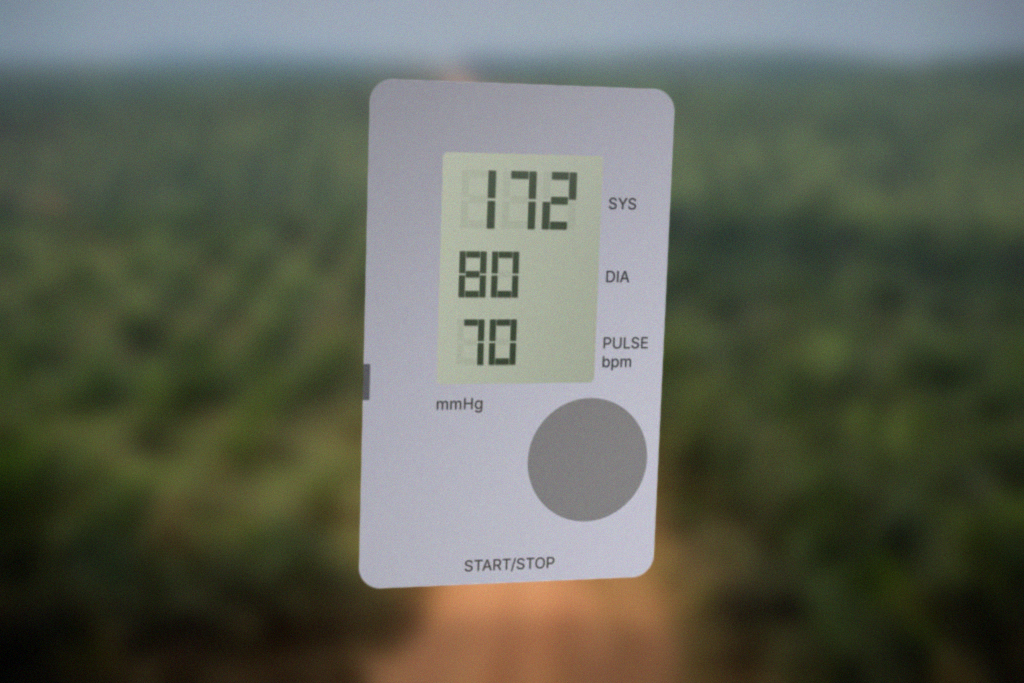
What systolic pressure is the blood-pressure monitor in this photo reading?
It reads 172 mmHg
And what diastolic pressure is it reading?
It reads 80 mmHg
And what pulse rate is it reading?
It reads 70 bpm
